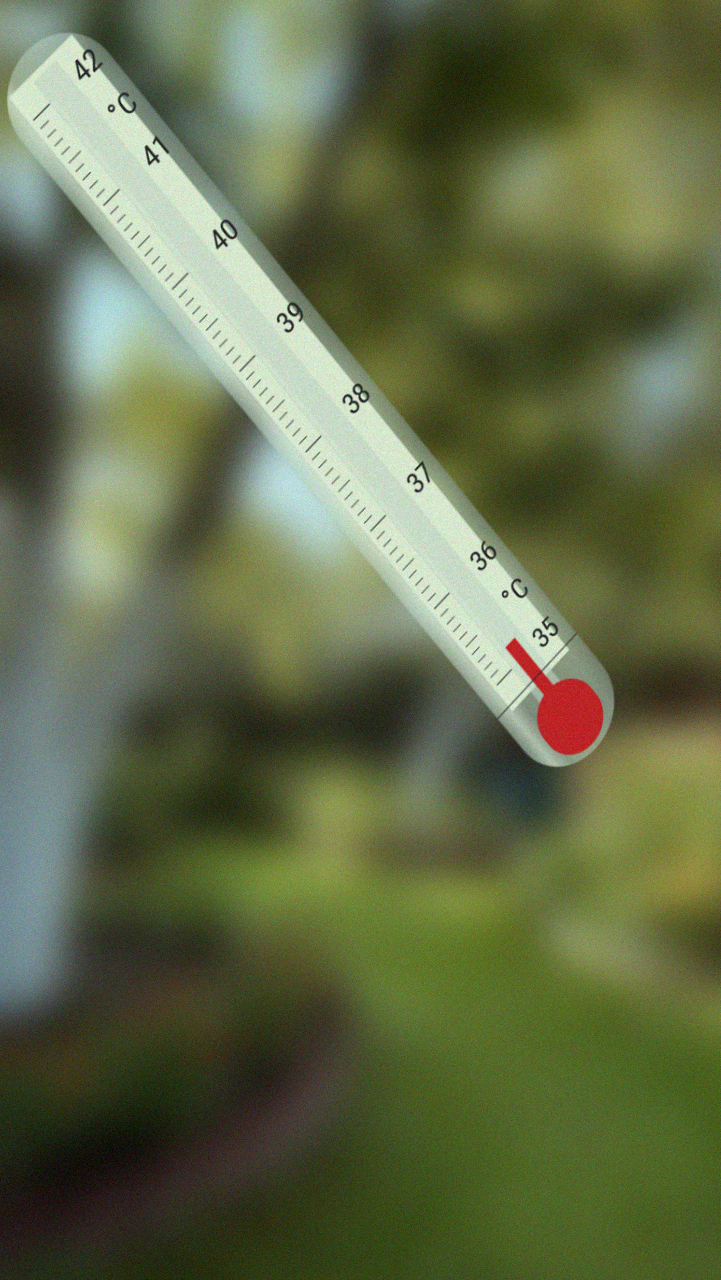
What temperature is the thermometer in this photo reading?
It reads 35.2 °C
